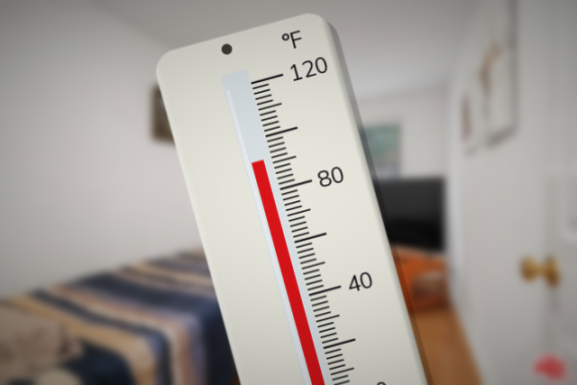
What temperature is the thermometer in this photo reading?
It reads 92 °F
